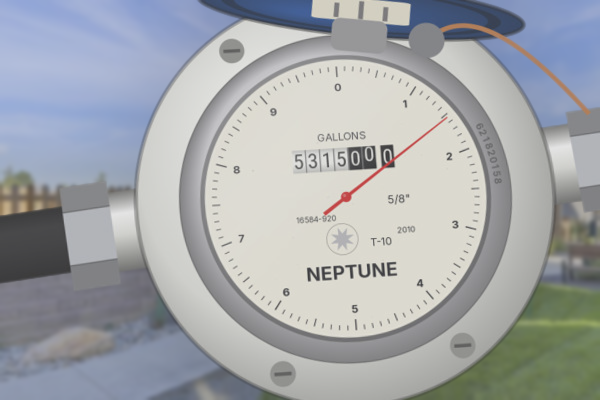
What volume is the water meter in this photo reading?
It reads 5315001.5 gal
